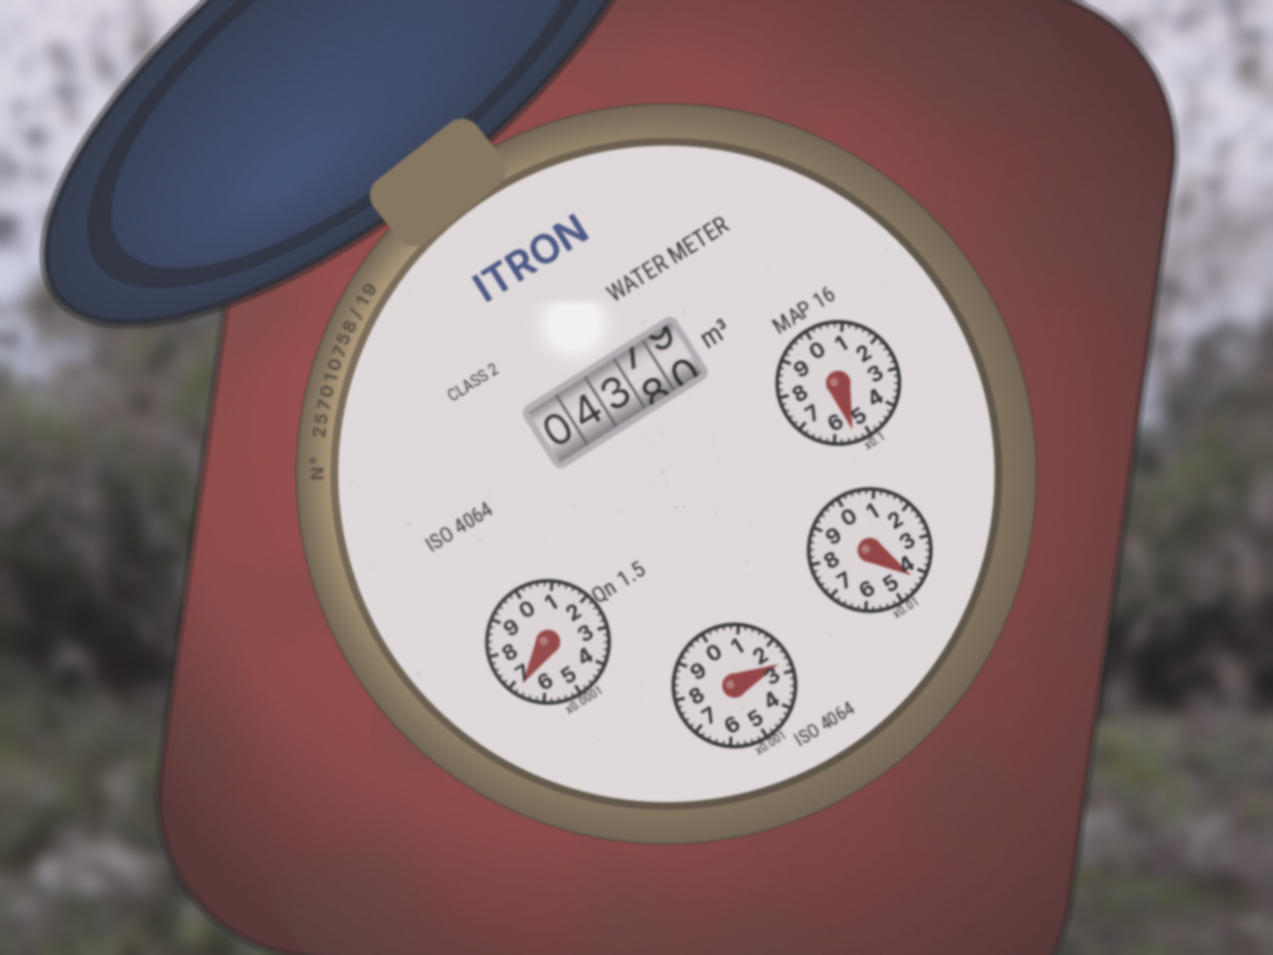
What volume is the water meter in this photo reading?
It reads 4379.5426 m³
